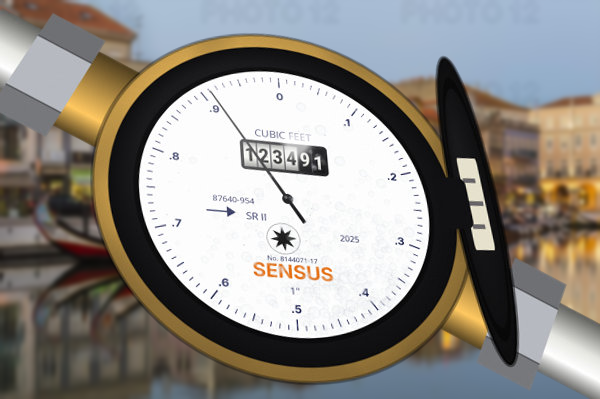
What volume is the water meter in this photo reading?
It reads 123490.91 ft³
